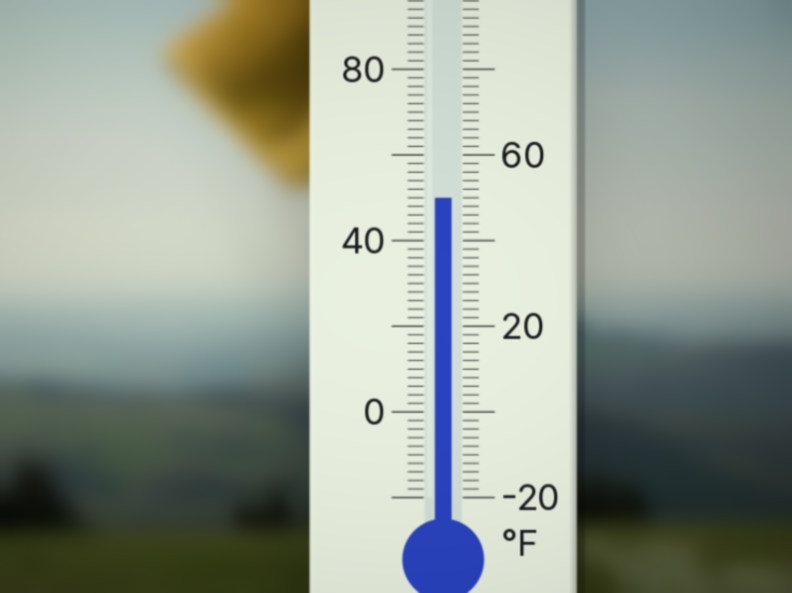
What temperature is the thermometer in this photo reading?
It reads 50 °F
